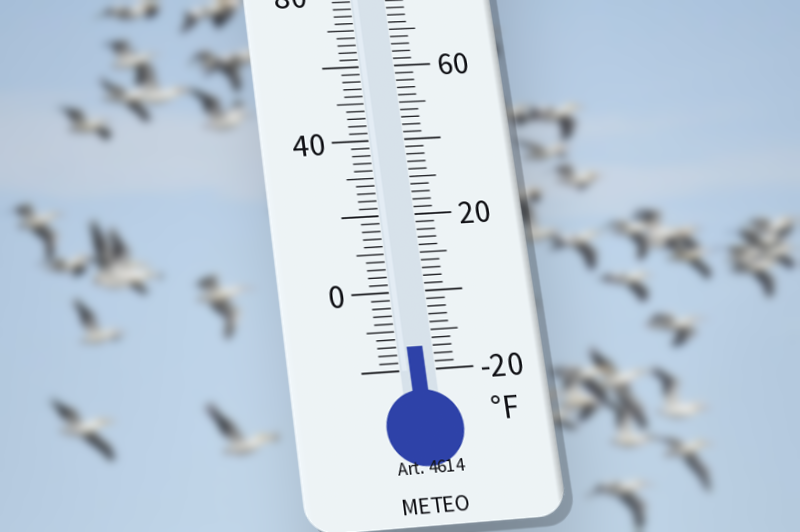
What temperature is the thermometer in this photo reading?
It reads -14 °F
